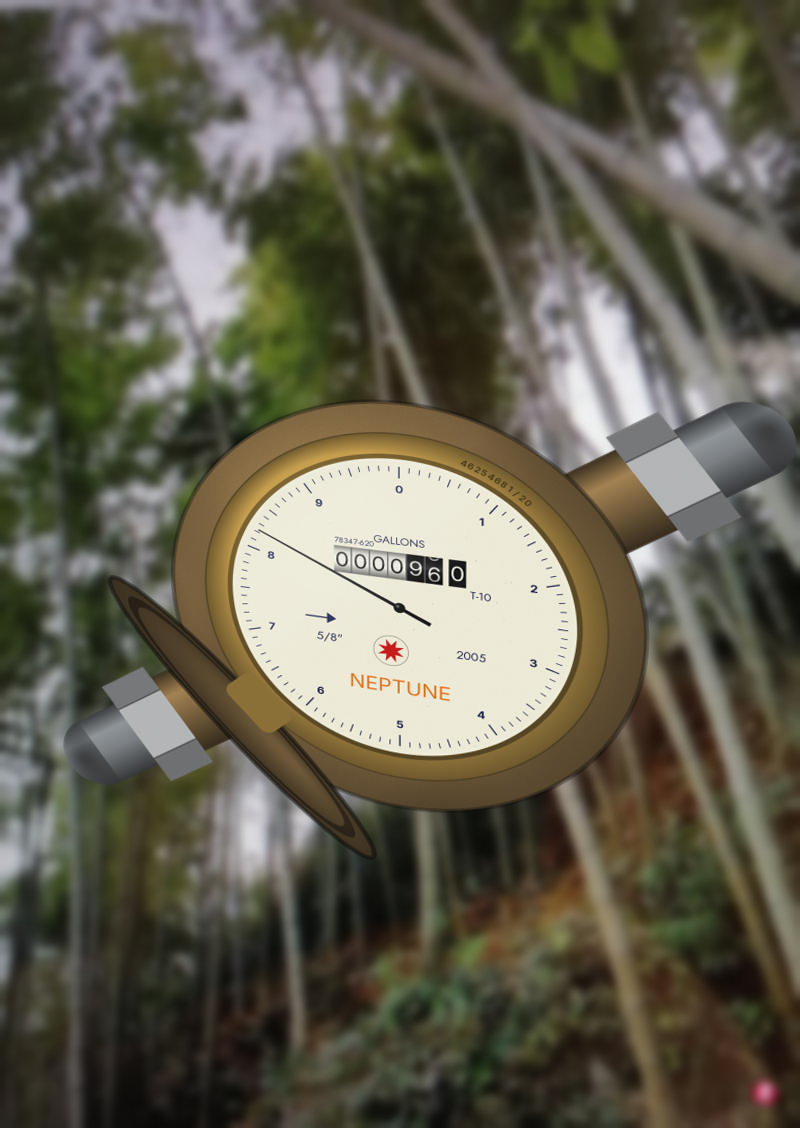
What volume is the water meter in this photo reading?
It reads 958.2 gal
